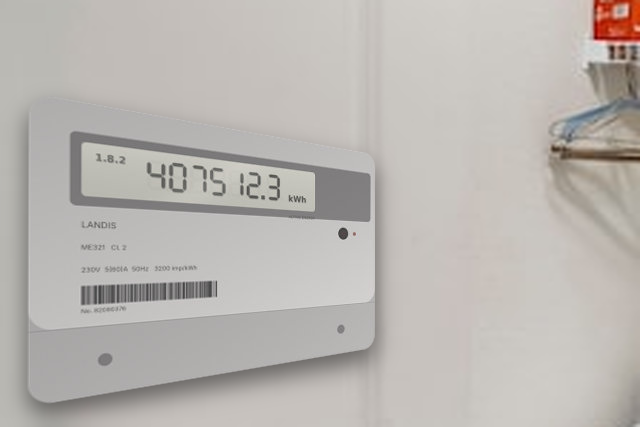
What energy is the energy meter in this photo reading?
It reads 407512.3 kWh
